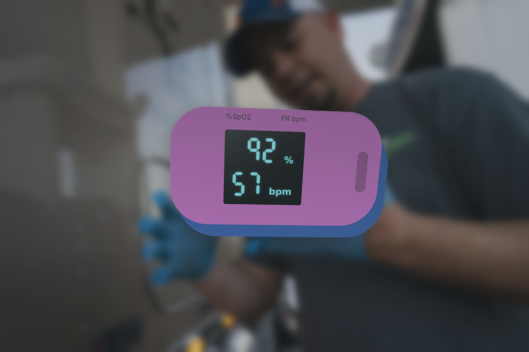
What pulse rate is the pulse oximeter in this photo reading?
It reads 57 bpm
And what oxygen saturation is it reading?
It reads 92 %
